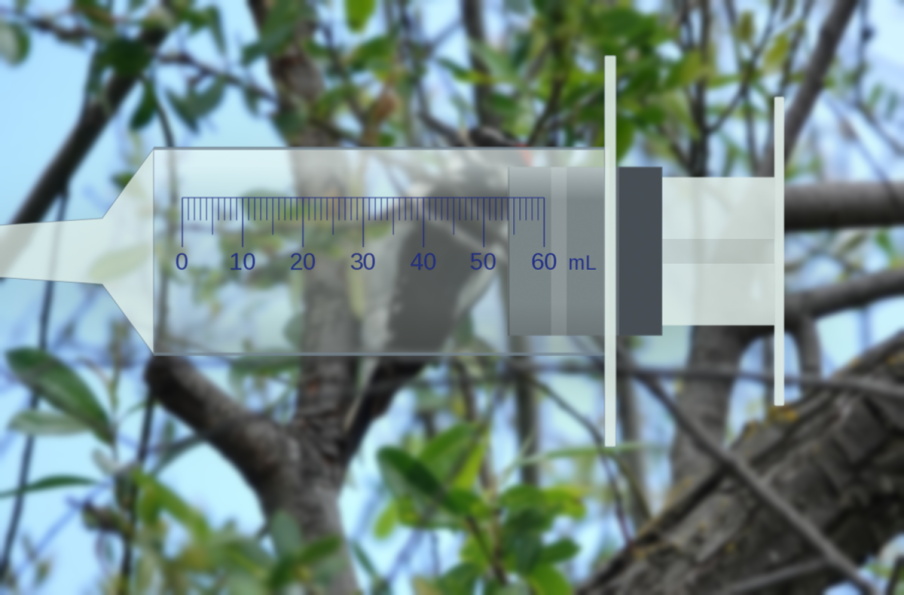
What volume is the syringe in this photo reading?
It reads 54 mL
